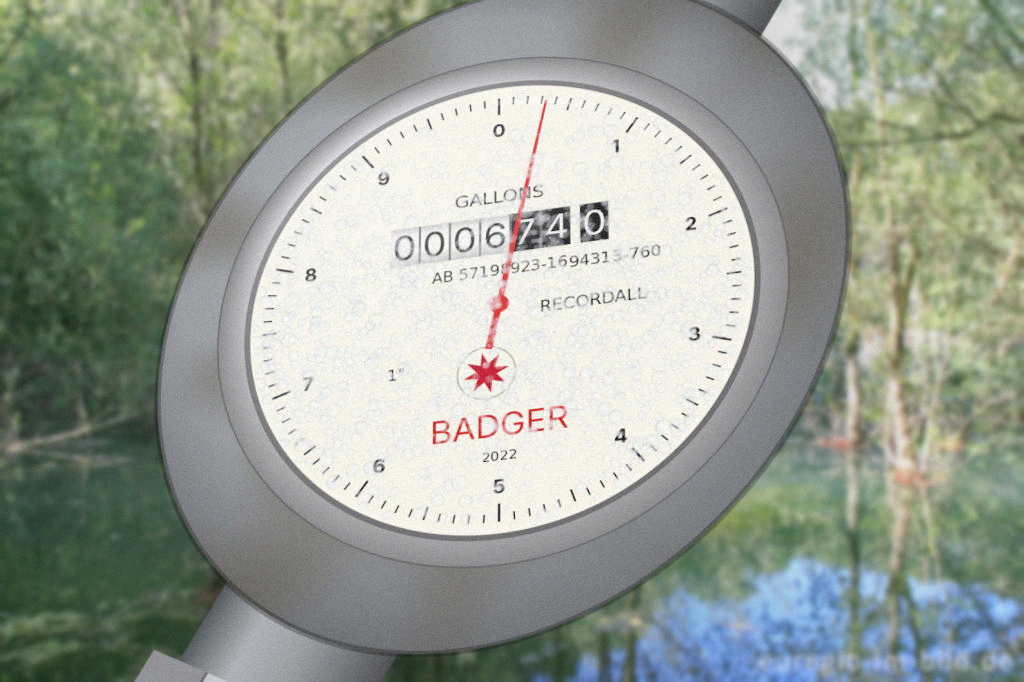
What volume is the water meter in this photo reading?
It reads 6740.3 gal
